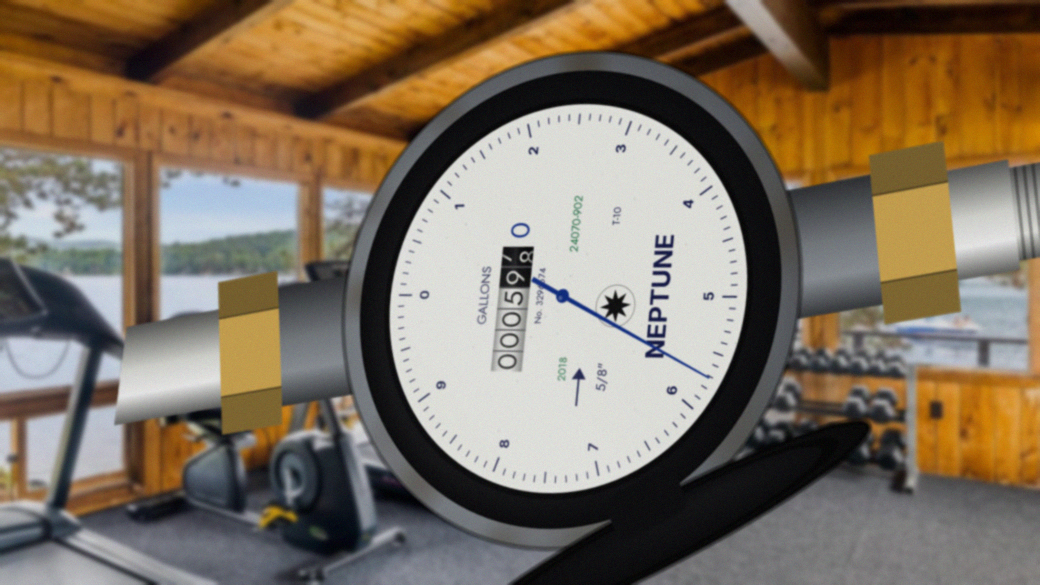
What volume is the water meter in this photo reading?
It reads 5975.7 gal
